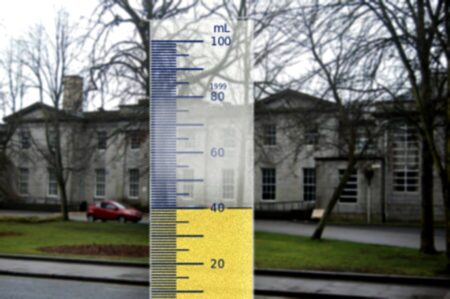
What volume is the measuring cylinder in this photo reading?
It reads 40 mL
